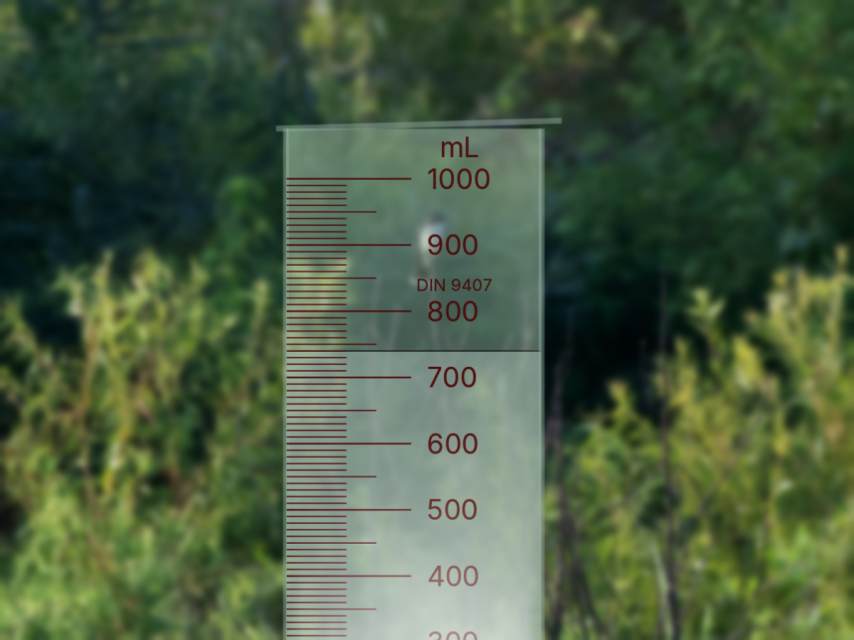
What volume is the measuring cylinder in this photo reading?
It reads 740 mL
